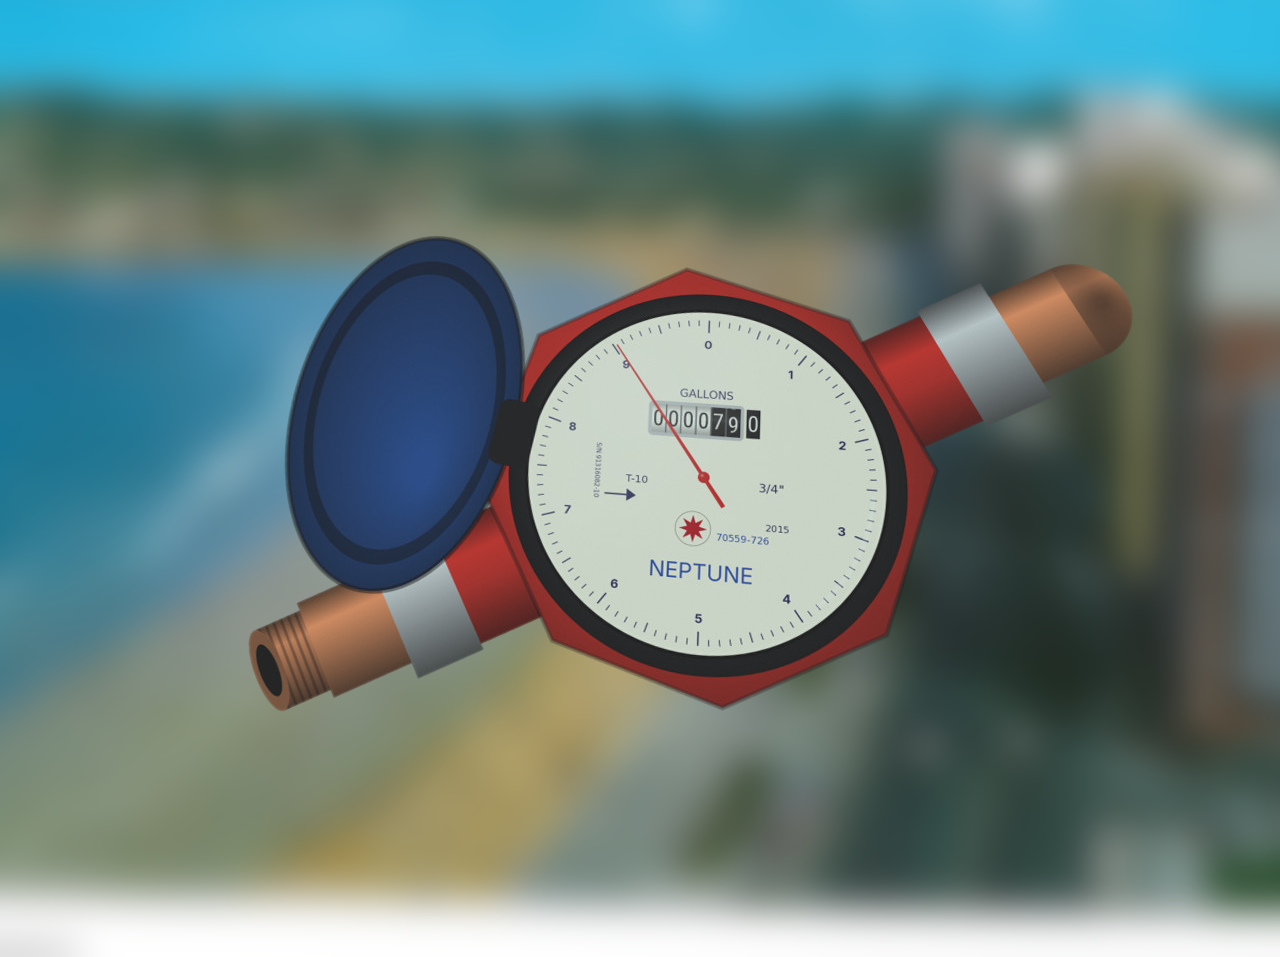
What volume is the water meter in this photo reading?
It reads 789.0 gal
